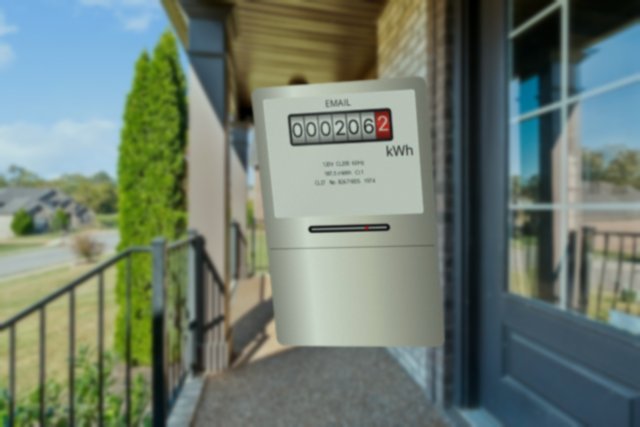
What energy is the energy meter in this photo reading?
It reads 206.2 kWh
